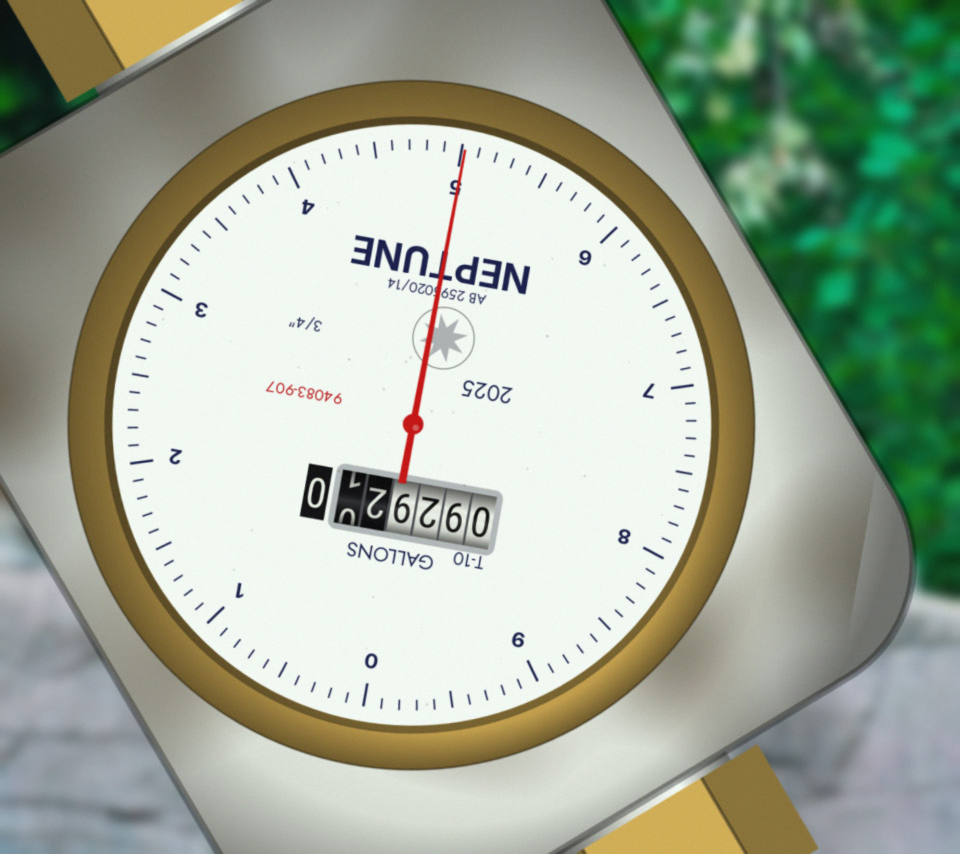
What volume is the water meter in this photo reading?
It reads 929205.0 gal
